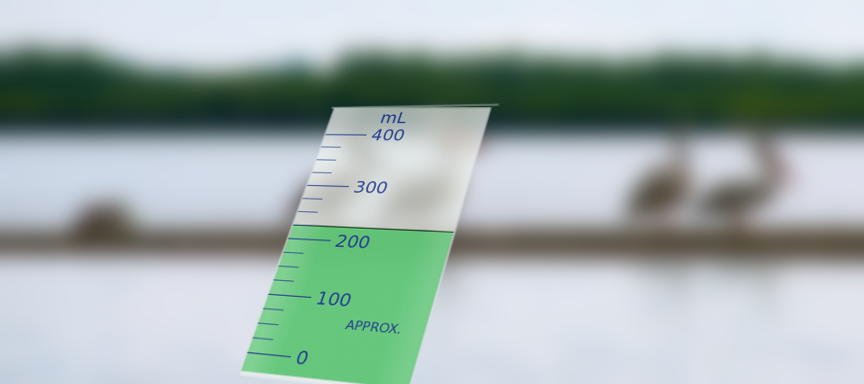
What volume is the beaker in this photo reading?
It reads 225 mL
